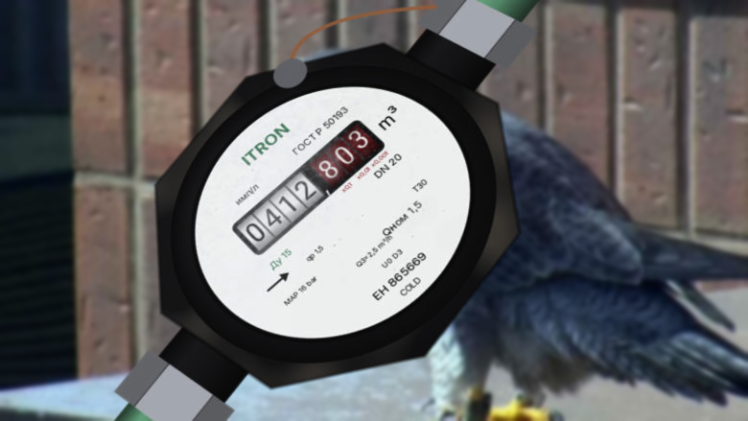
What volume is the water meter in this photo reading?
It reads 412.803 m³
